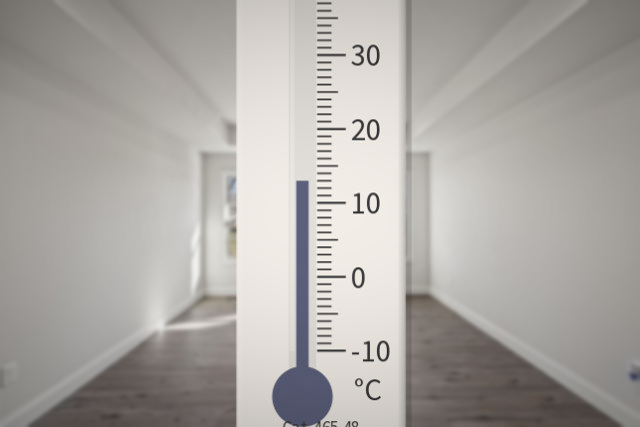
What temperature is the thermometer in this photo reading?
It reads 13 °C
